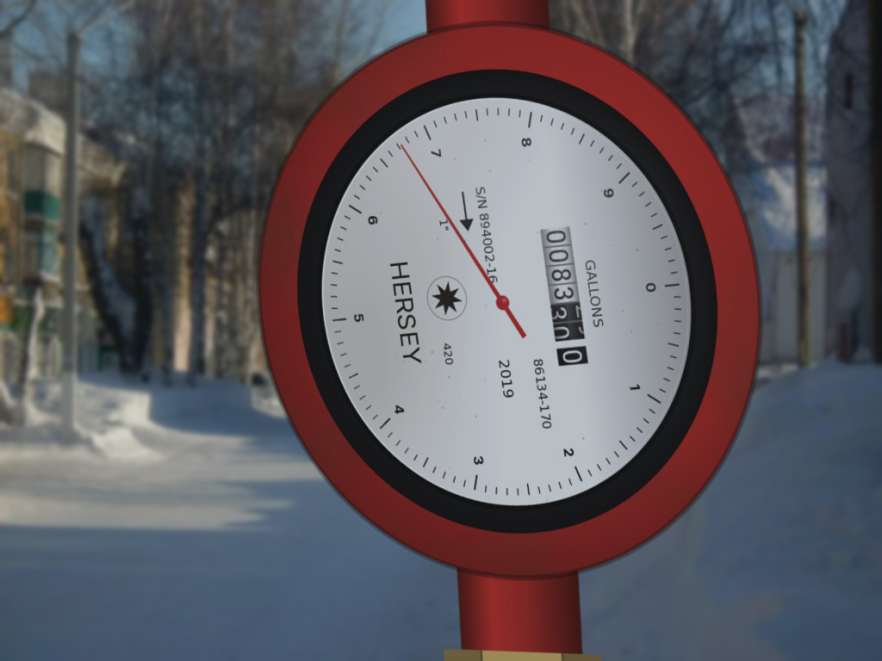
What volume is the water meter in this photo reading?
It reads 83296.7 gal
